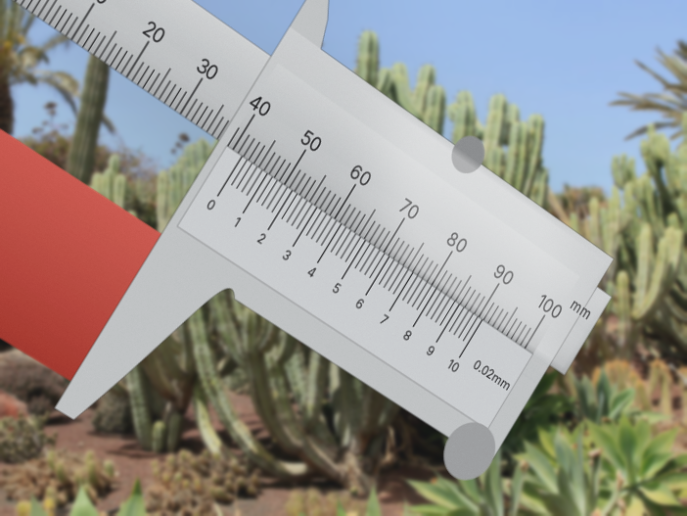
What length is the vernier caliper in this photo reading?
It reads 41.8 mm
